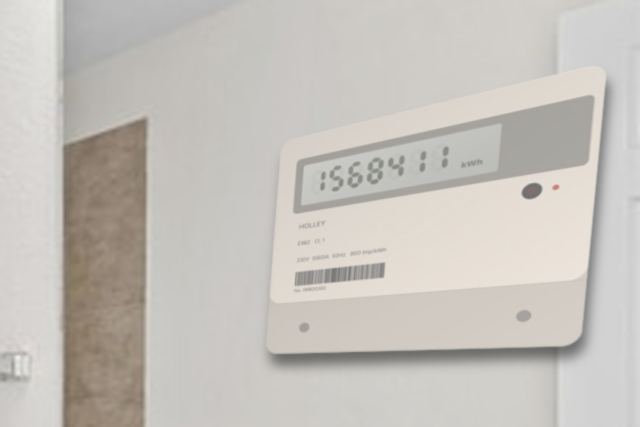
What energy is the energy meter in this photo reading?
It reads 1568411 kWh
